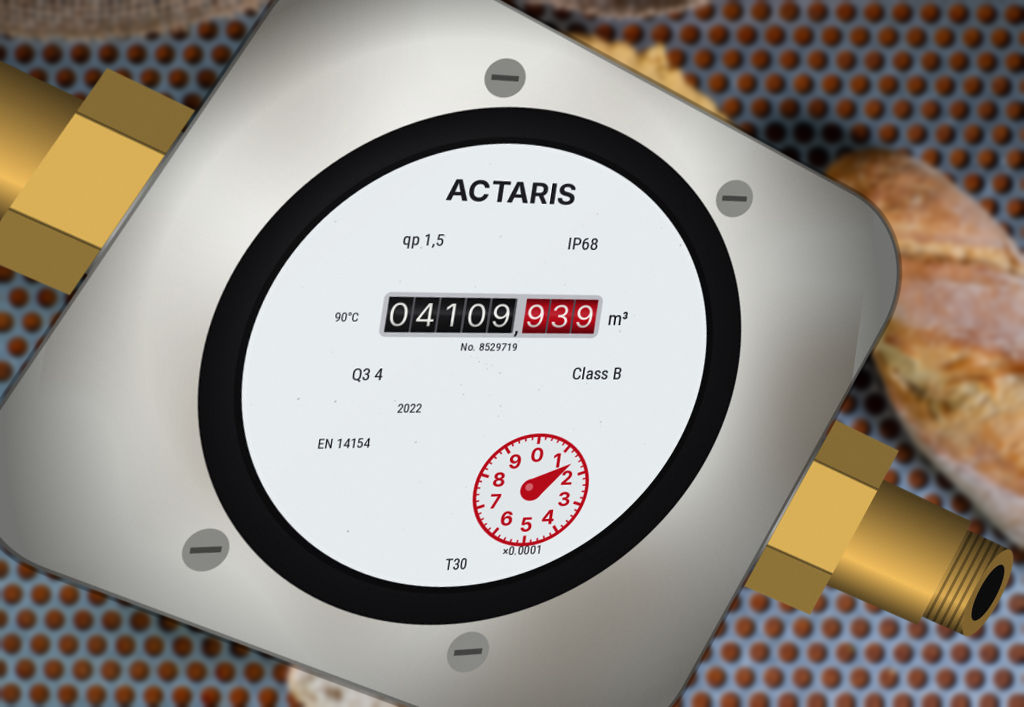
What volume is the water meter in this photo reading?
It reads 4109.9391 m³
